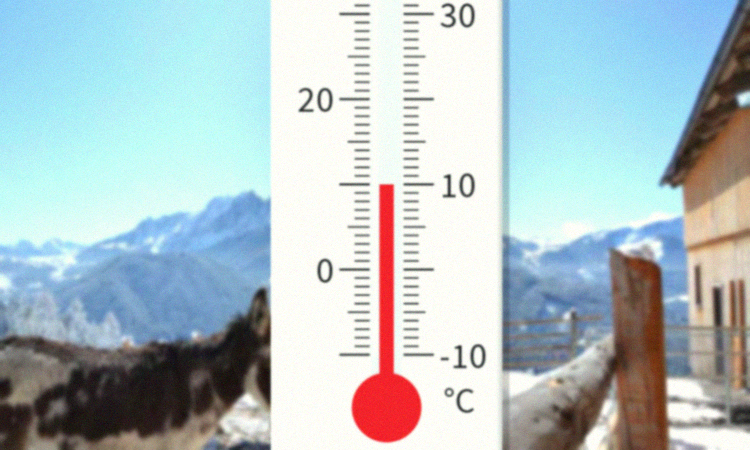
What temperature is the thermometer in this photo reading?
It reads 10 °C
